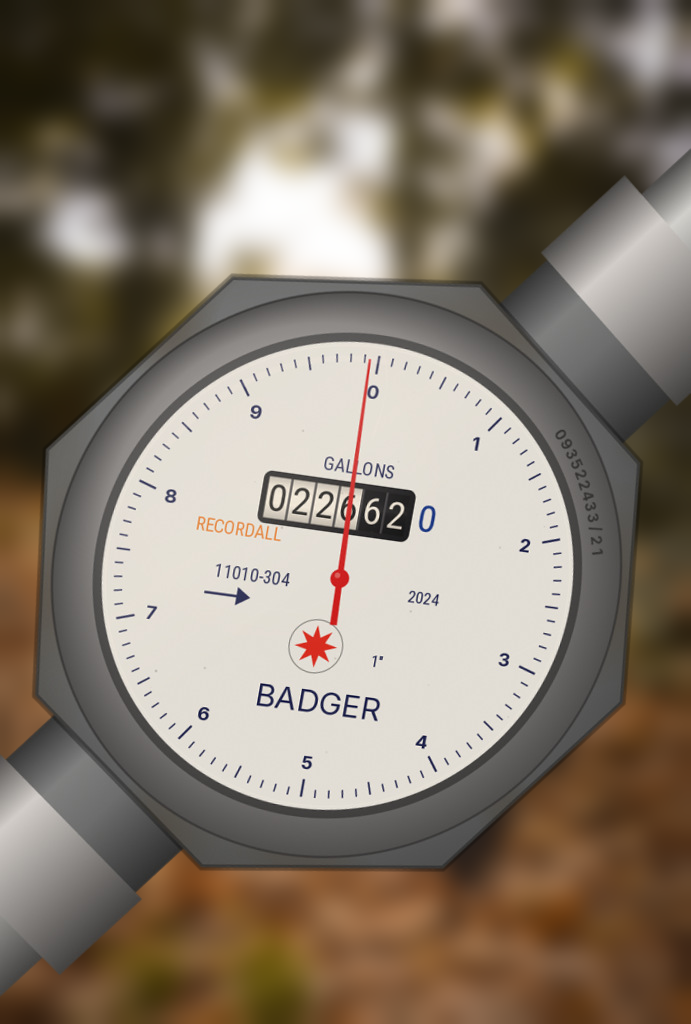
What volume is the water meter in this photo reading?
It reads 226619.9 gal
